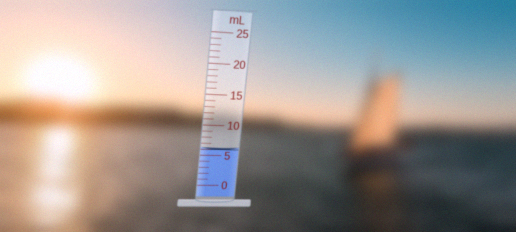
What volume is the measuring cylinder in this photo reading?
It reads 6 mL
